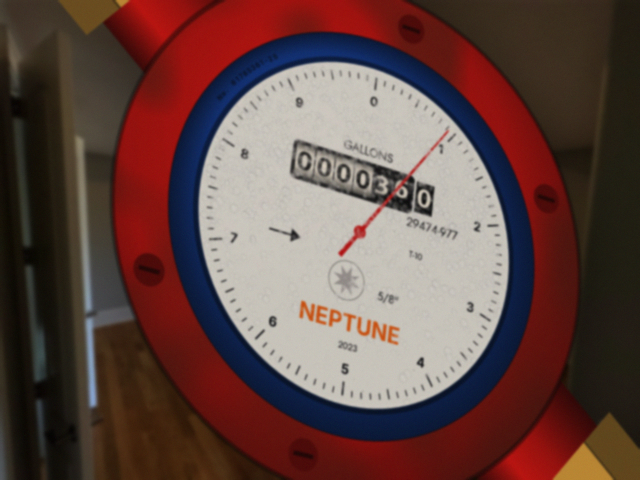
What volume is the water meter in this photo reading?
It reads 360.9 gal
